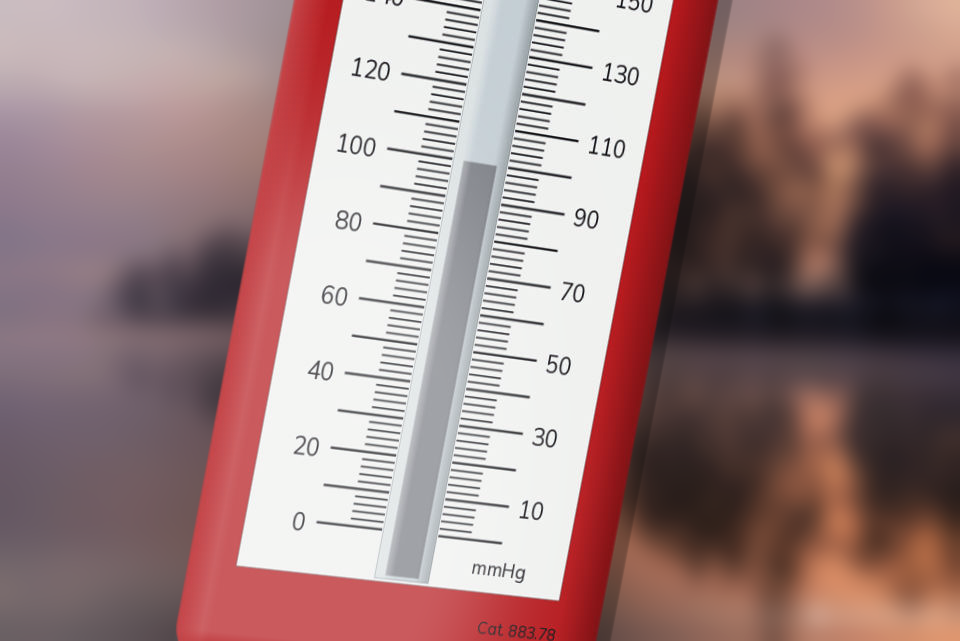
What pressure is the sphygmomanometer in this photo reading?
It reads 100 mmHg
